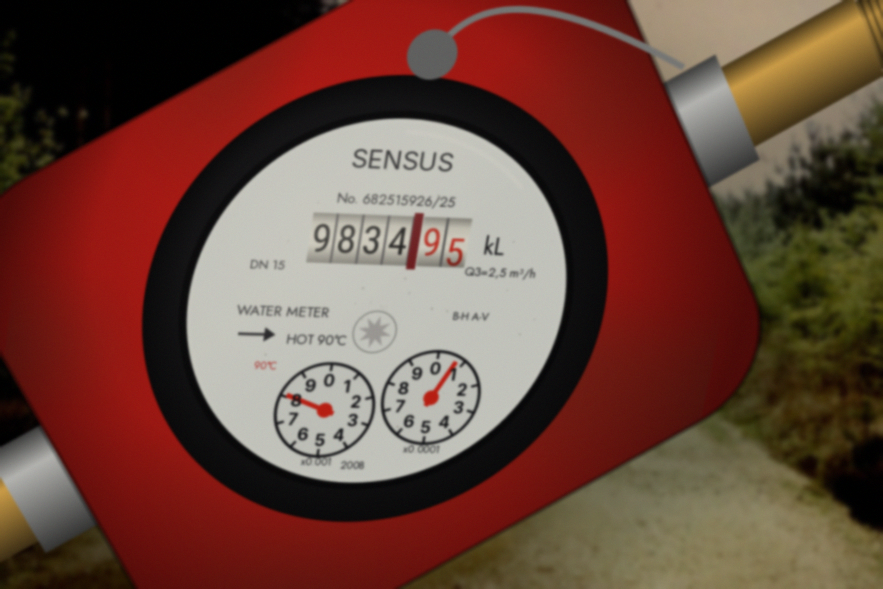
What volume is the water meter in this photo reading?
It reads 9834.9480 kL
